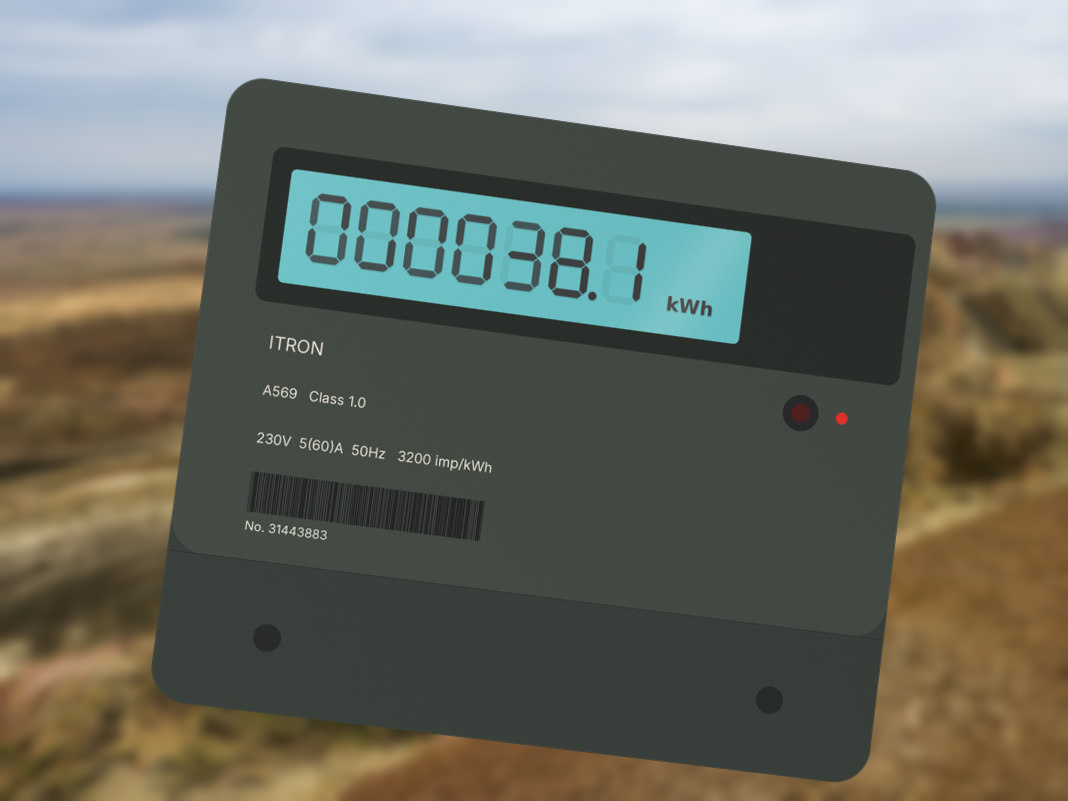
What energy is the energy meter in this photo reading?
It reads 38.1 kWh
